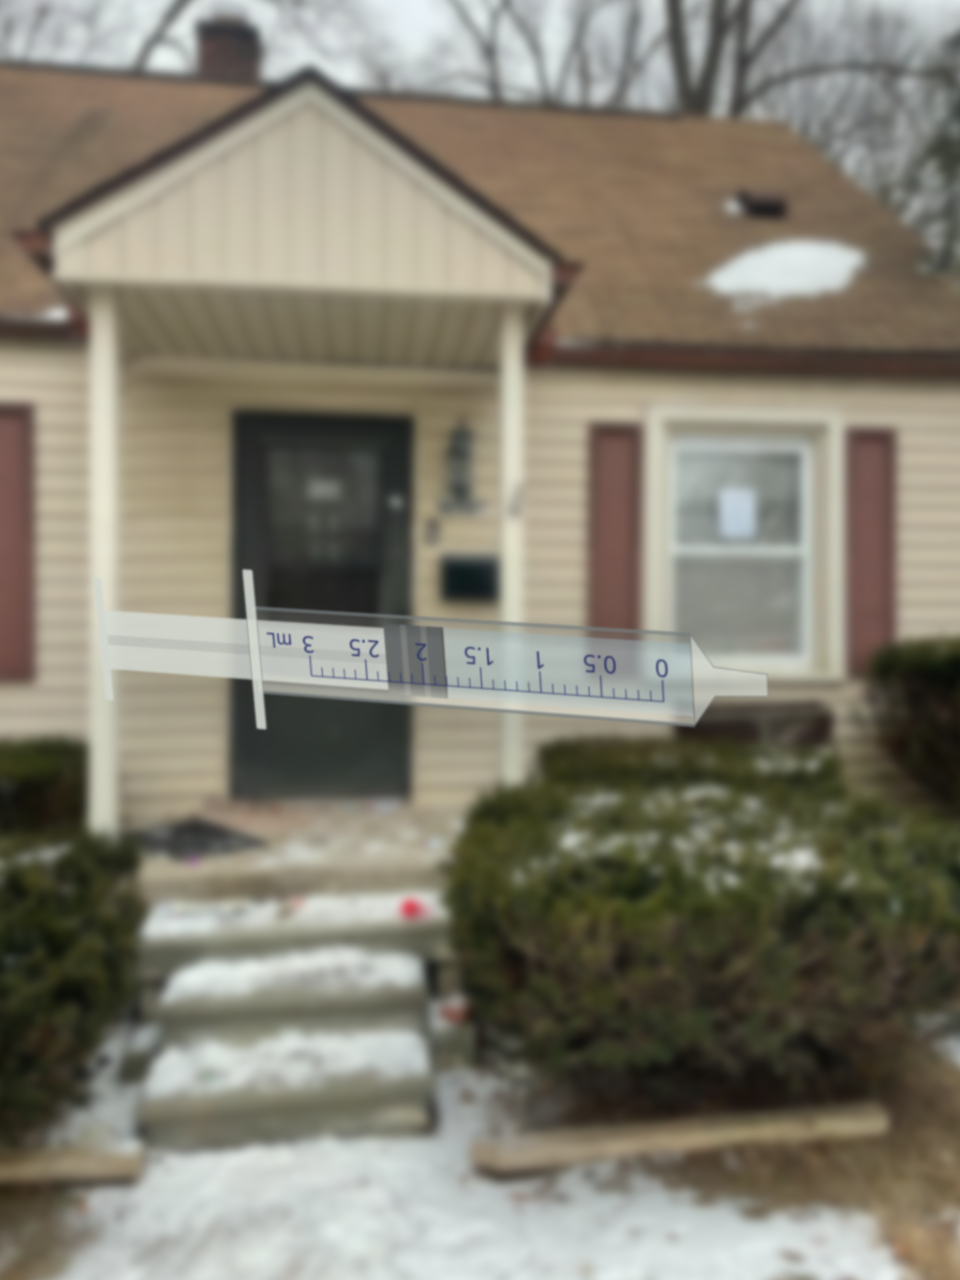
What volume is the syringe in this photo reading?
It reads 1.8 mL
